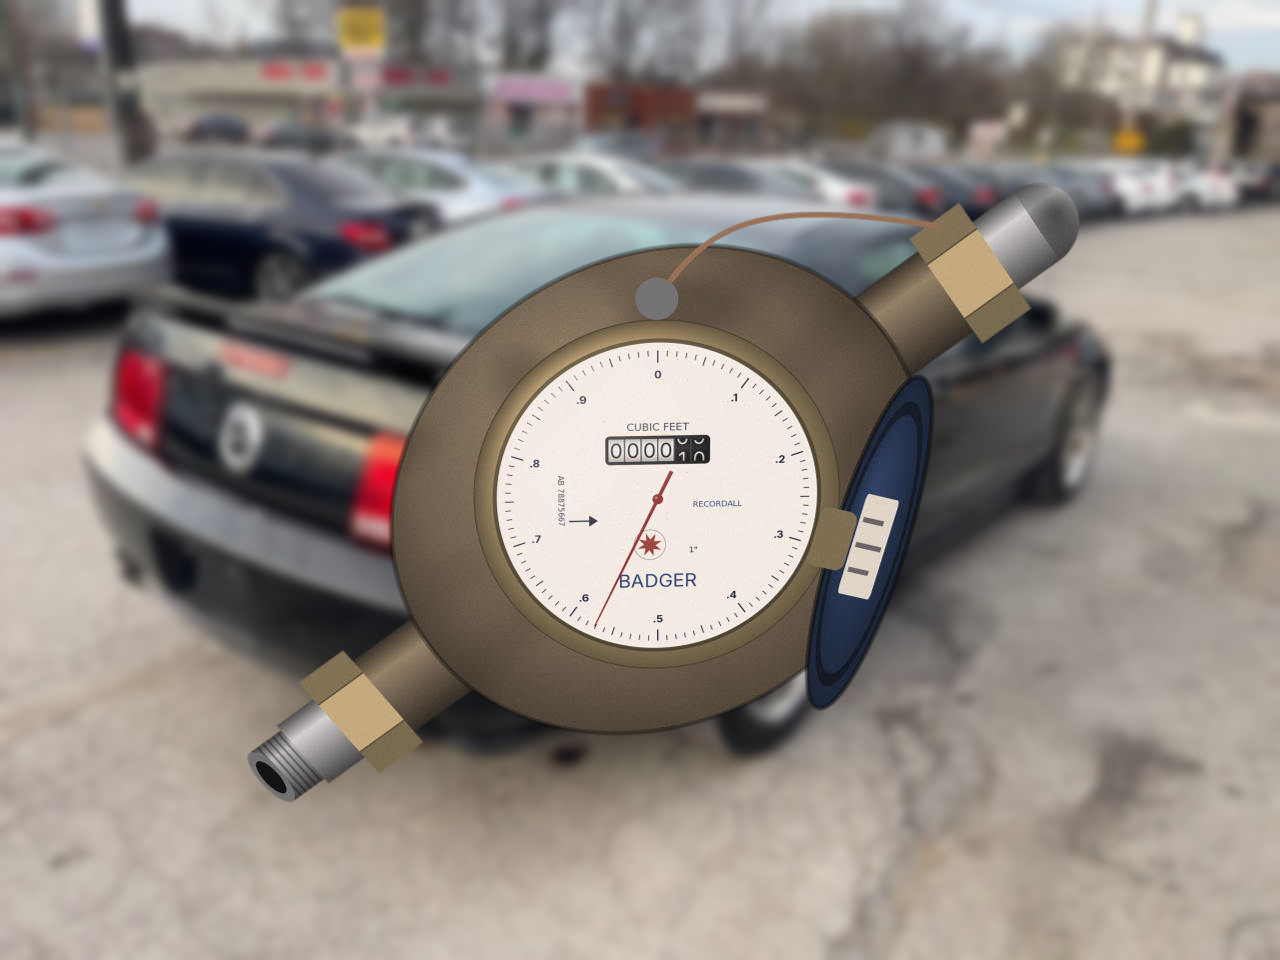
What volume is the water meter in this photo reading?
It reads 9.57 ft³
